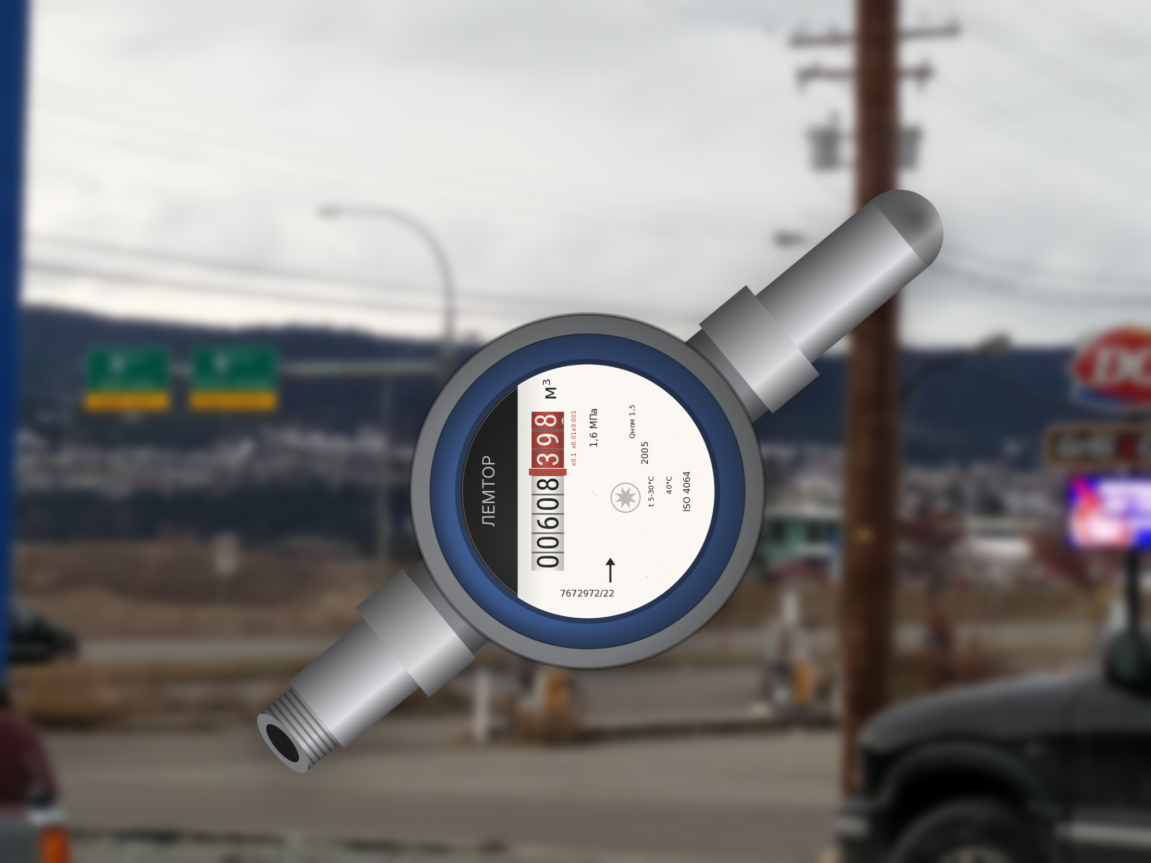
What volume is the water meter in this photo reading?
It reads 608.398 m³
